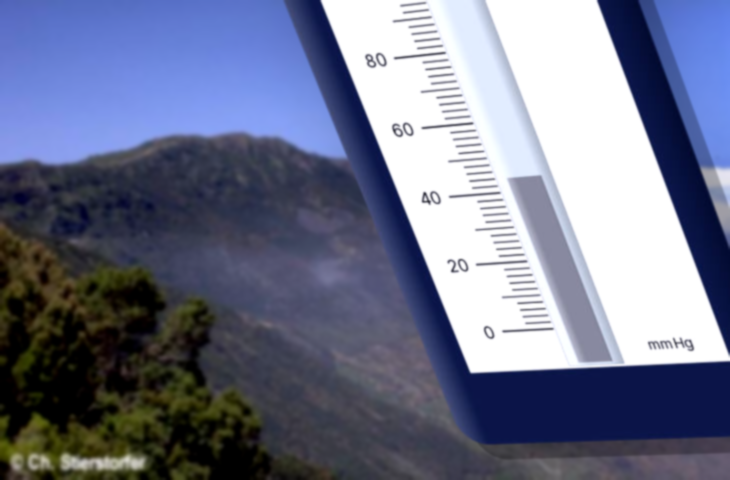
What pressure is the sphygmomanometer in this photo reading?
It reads 44 mmHg
